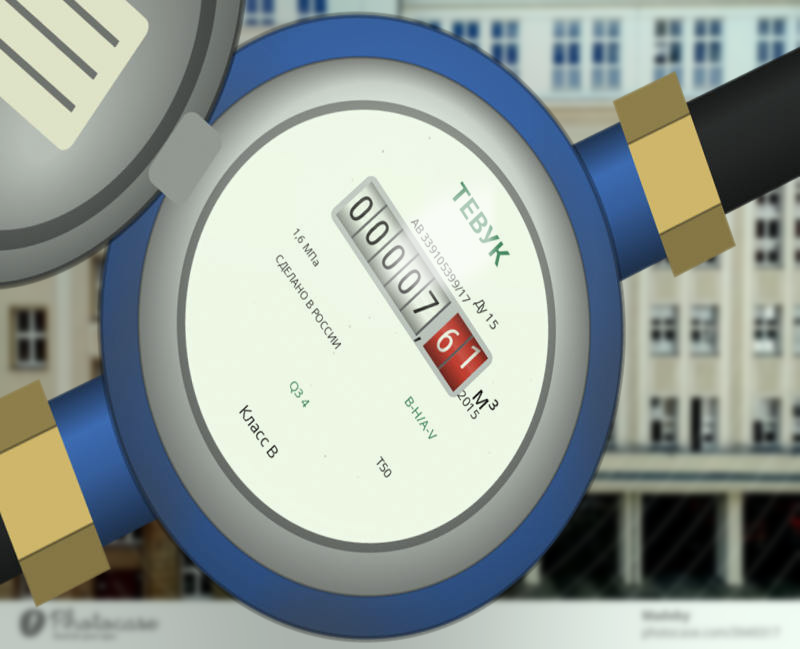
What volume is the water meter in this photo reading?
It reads 7.61 m³
